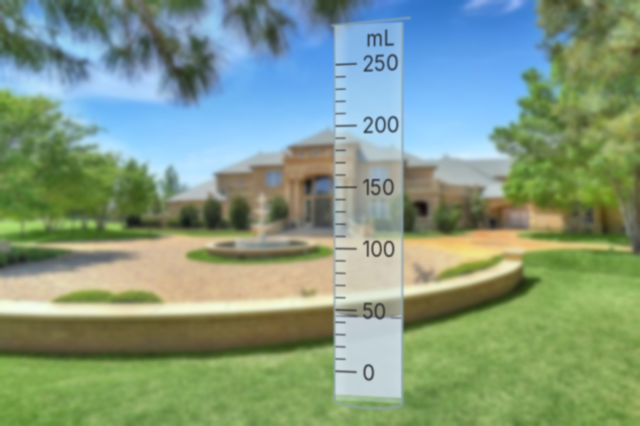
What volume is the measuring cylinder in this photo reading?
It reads 45 mL
